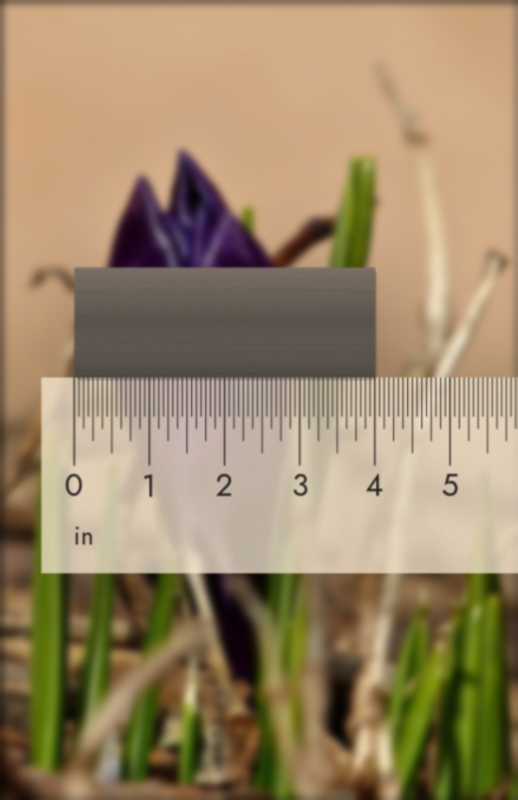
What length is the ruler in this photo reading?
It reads 4 in
